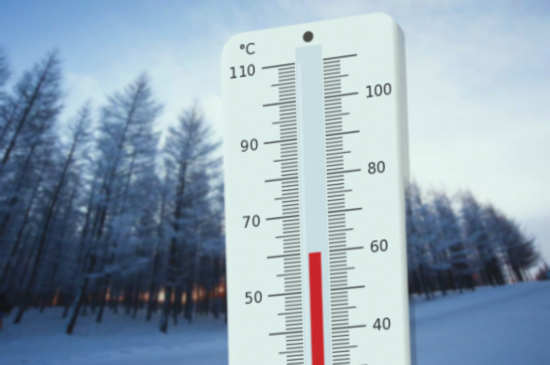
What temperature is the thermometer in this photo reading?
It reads 60 °C
